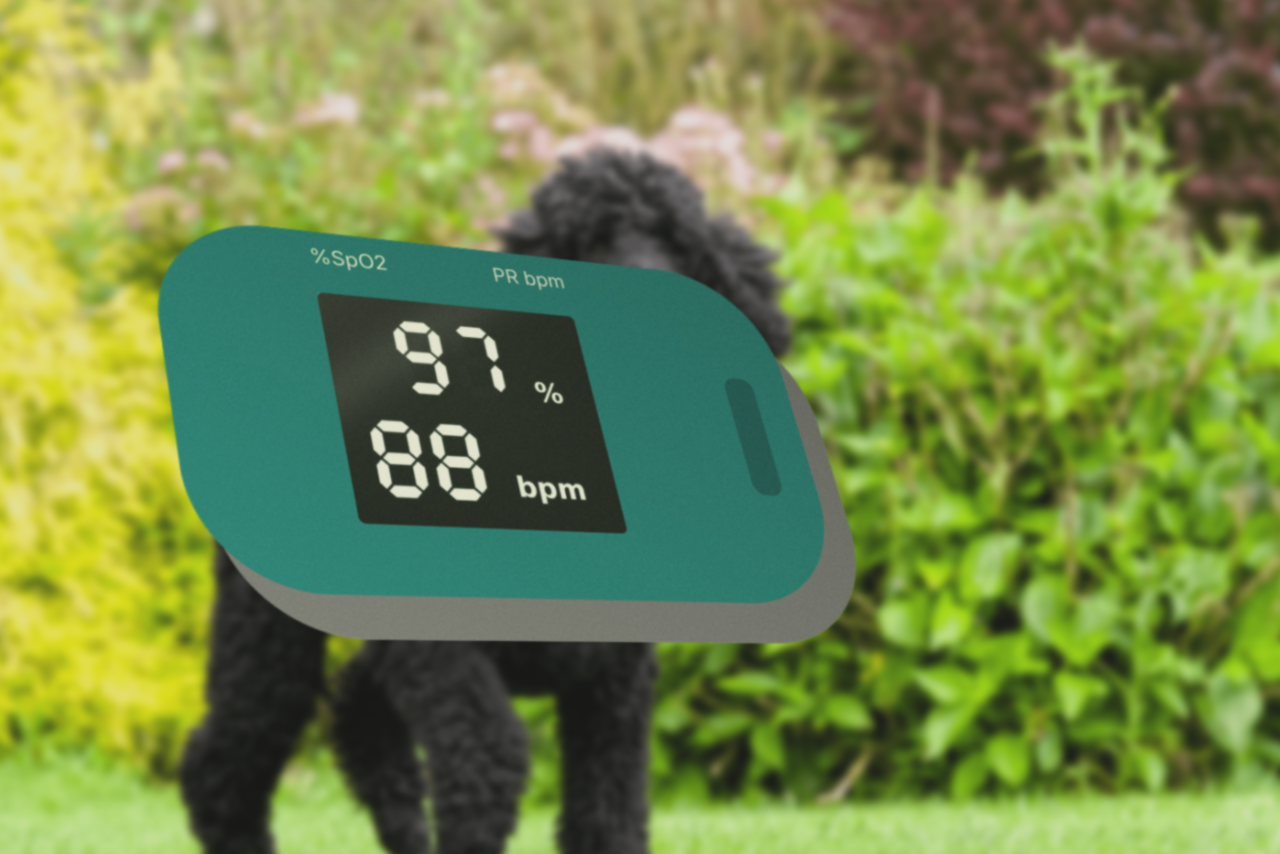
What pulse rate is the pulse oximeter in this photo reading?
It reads 88 bpm
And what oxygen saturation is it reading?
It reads 97 %
